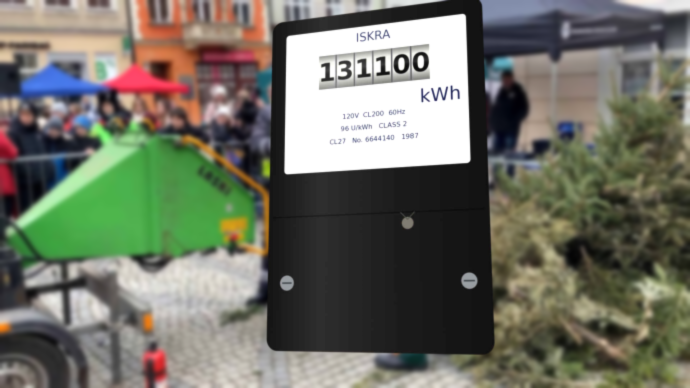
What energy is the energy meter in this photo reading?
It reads 131100 kWh
